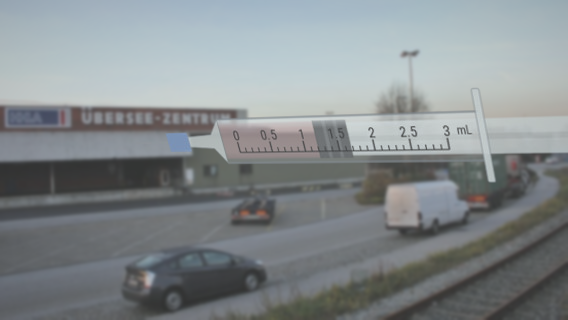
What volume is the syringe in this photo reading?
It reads 1.2 mL
